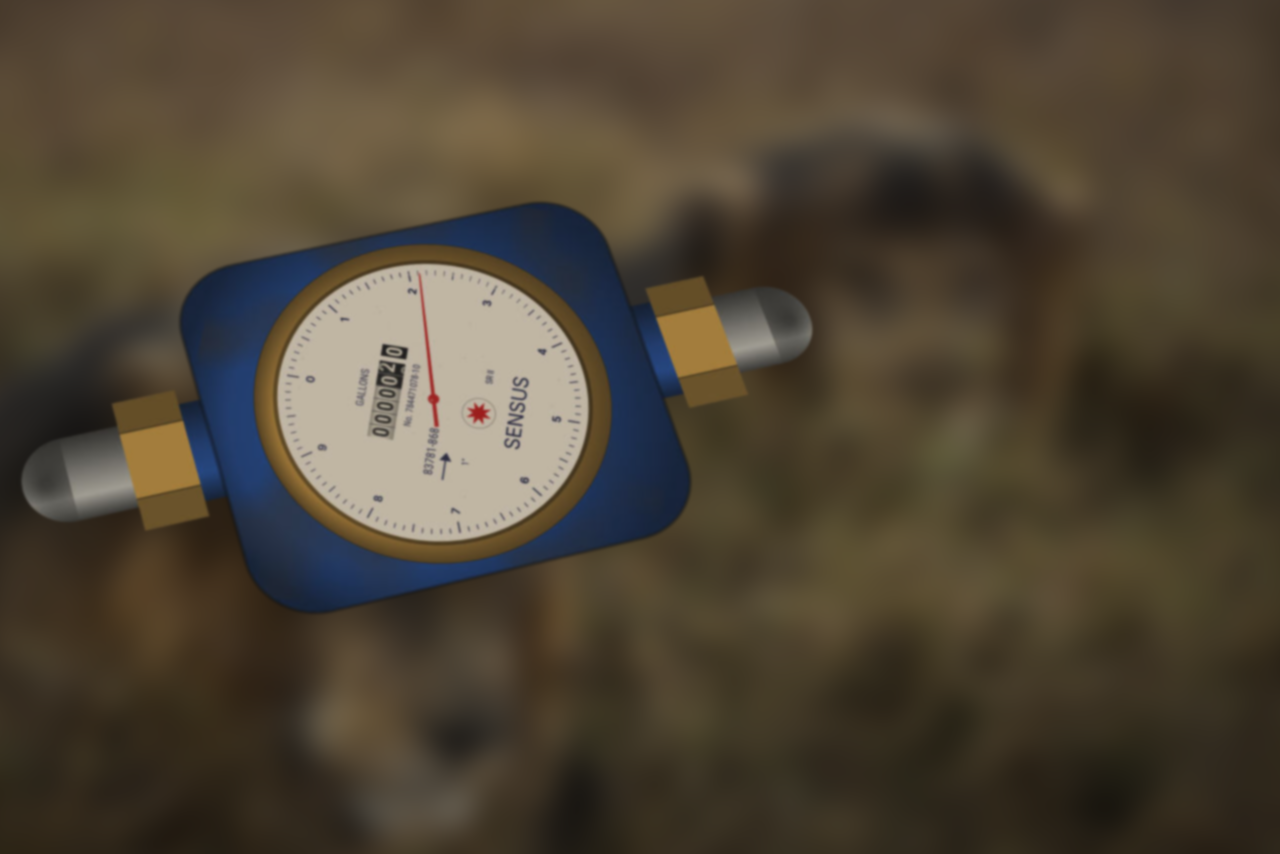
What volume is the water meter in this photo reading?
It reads 22.1 gal
